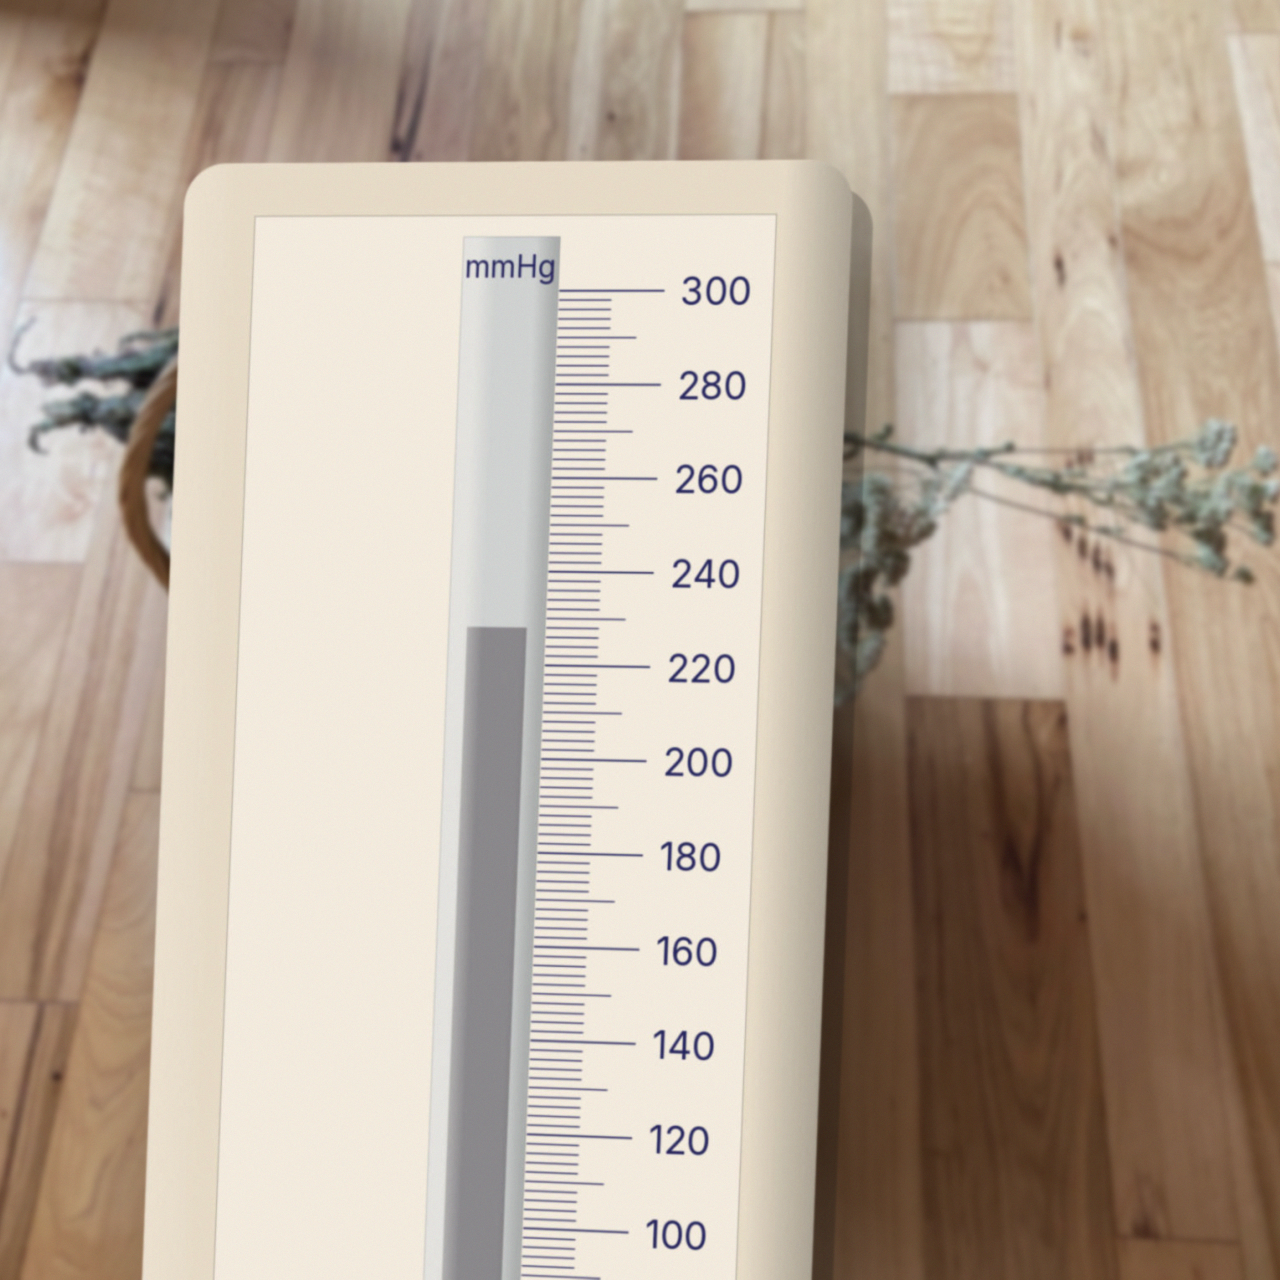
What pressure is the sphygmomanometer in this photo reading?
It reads 228 mmHg
